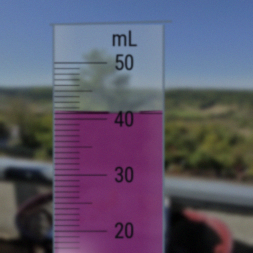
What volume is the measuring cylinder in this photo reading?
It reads 41 mL
